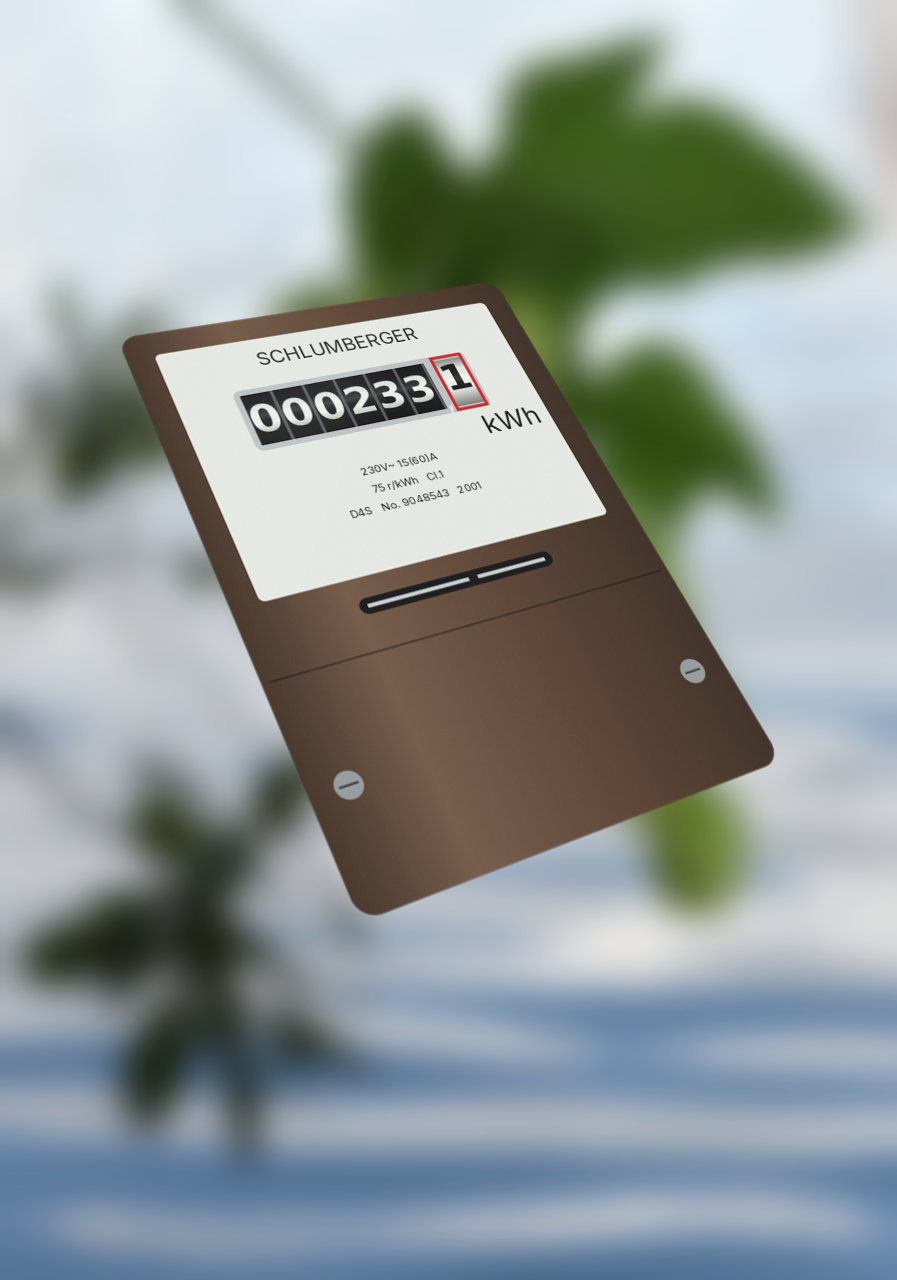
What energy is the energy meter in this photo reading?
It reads 233.1 kWh
